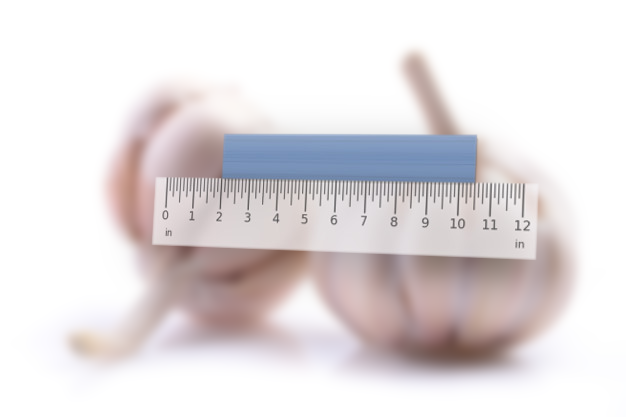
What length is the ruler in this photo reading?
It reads 8.5 in
